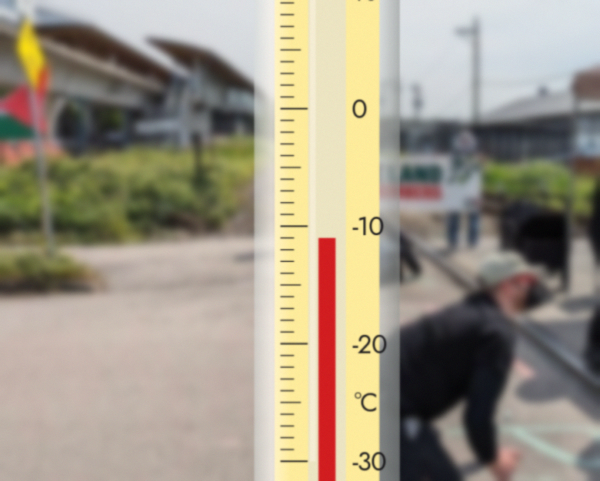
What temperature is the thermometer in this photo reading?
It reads -11 °C
